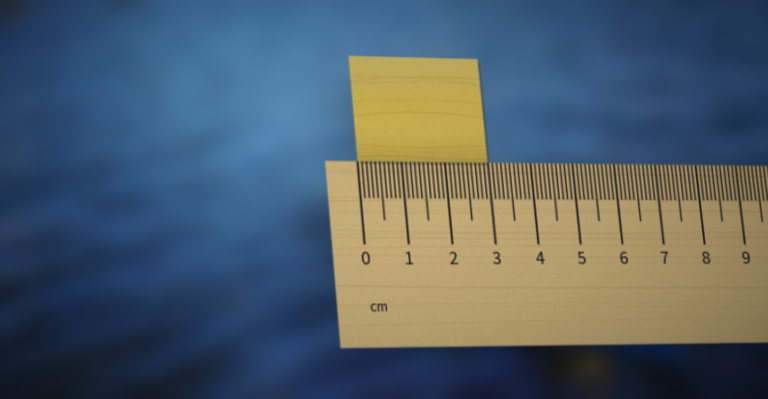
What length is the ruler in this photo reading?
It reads 3 cm
